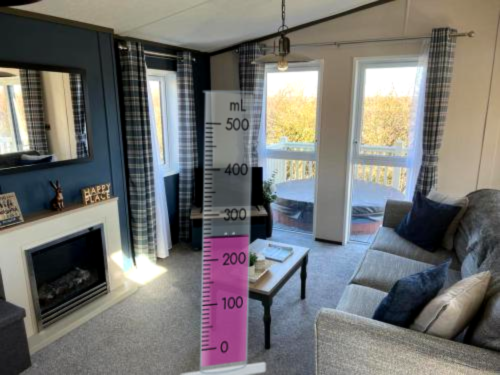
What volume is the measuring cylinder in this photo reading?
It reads 250 mL
